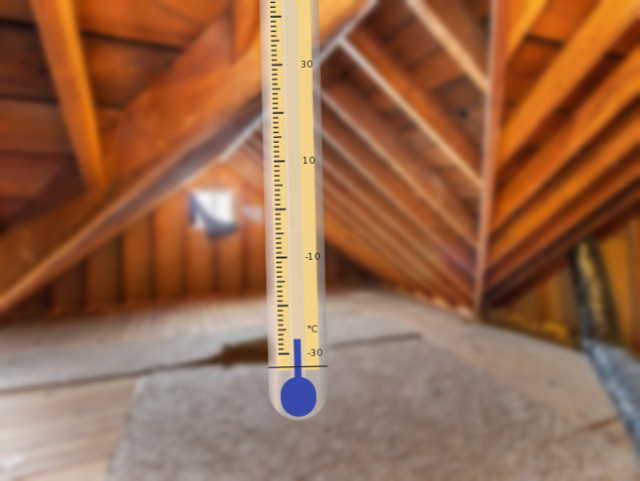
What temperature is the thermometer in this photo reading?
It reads -27 °C
